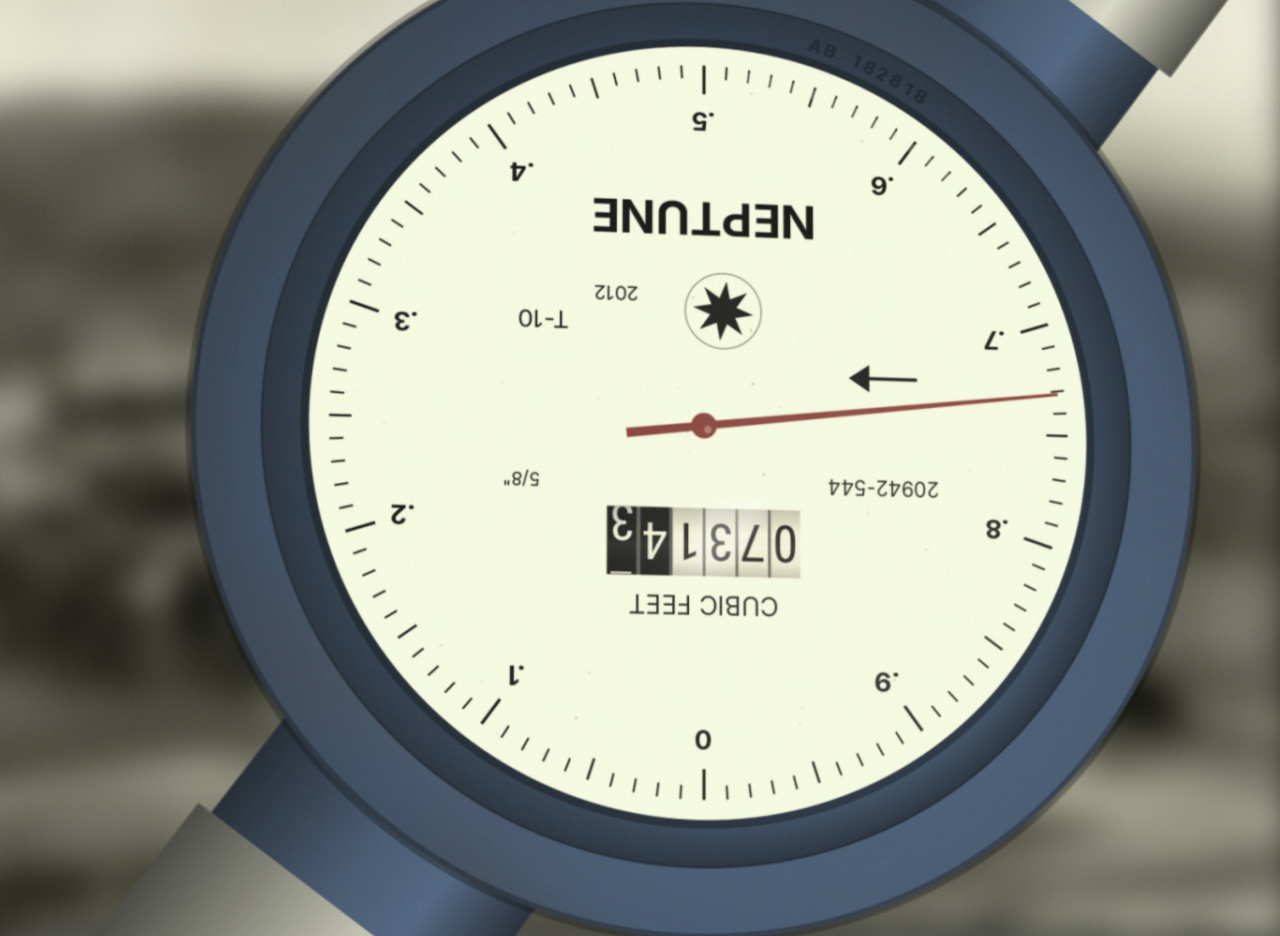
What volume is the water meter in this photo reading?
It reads 73142.73 ft³
